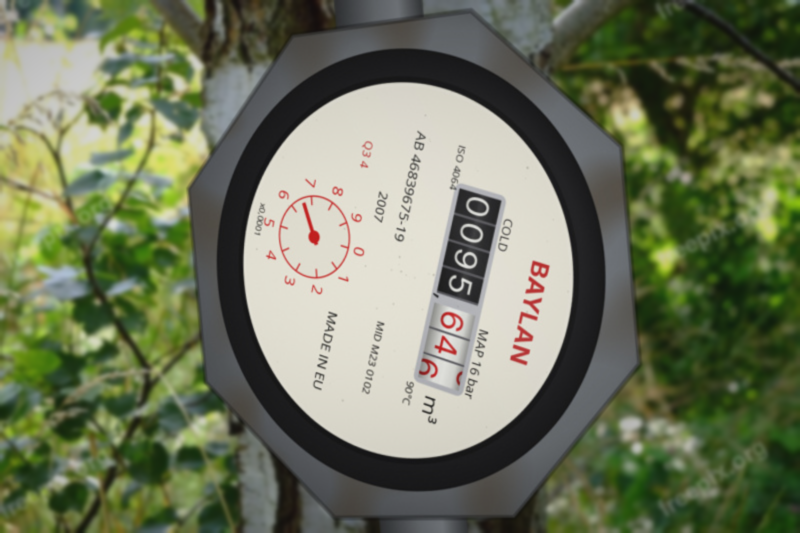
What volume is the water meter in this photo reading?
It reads 95.6456 m³
